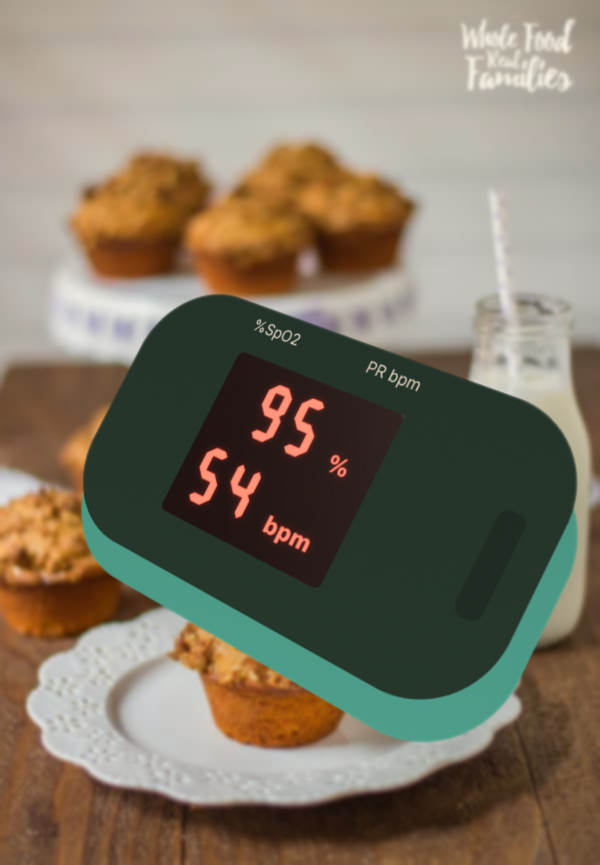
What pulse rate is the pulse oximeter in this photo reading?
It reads 54 bpm
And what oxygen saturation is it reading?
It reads 95 %
